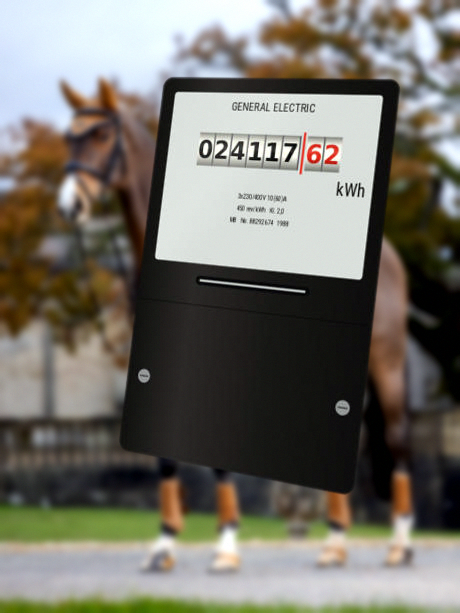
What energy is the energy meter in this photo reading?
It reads 24117.62 kWh
